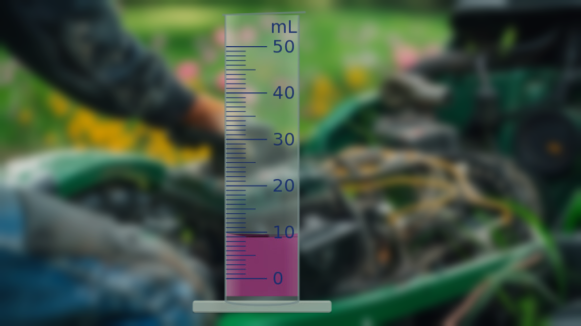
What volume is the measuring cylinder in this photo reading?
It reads 9 mL
